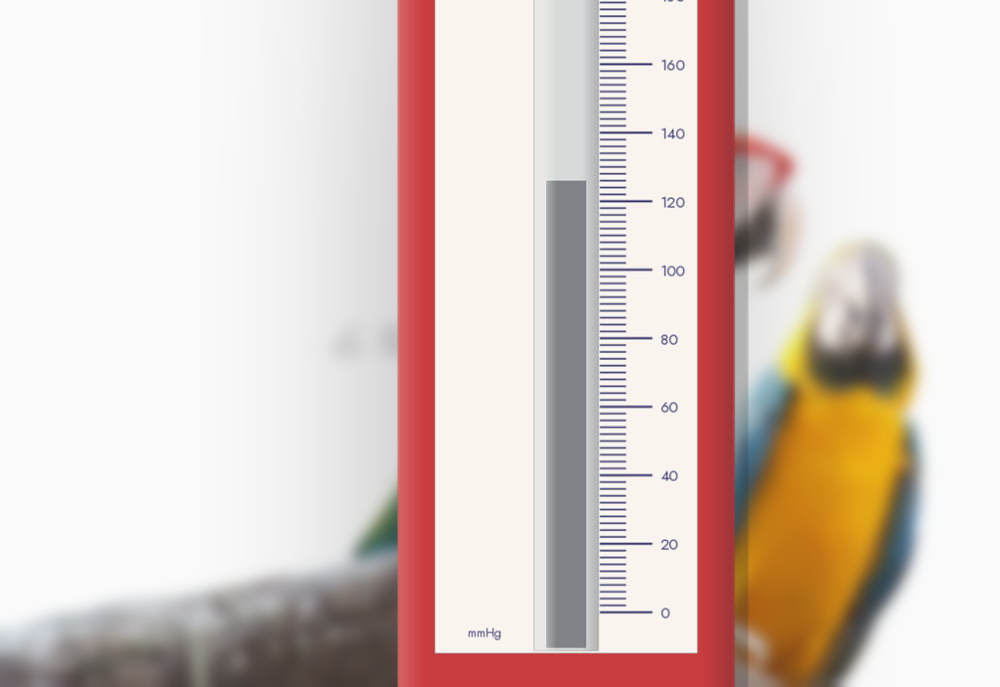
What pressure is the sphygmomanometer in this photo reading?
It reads 126 mmHg
